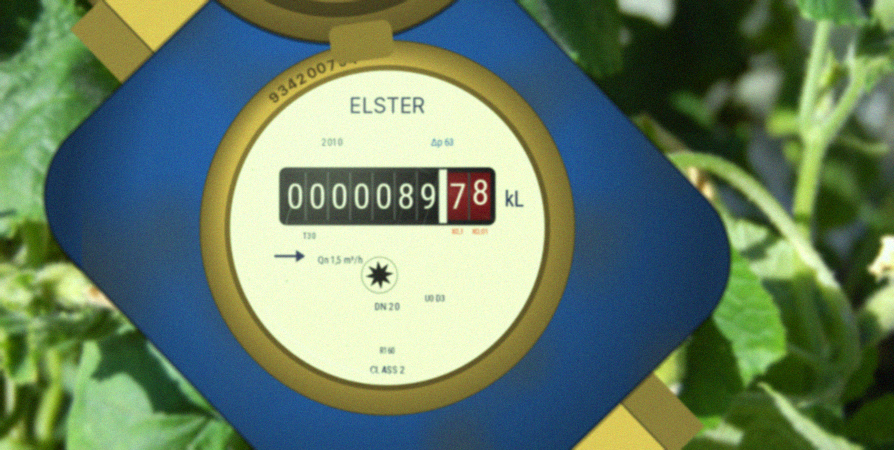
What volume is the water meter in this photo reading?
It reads 89.78 kL
